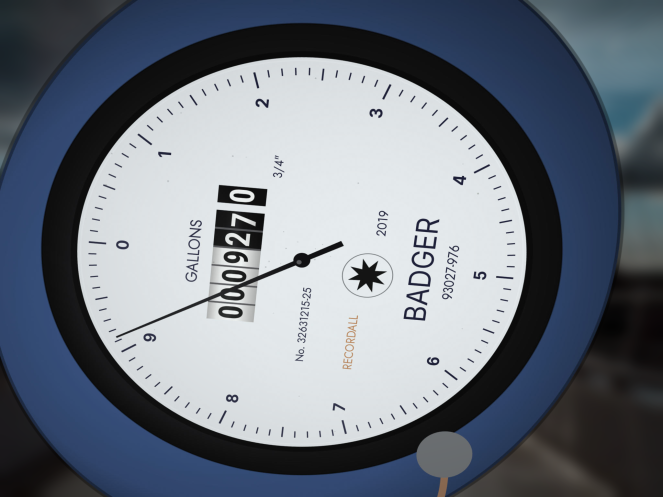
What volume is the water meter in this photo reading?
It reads 9269.1 gal
